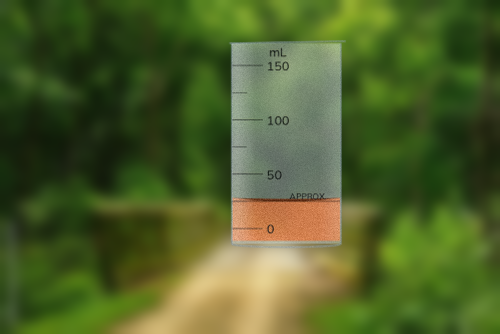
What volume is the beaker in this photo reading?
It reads 25 mL
